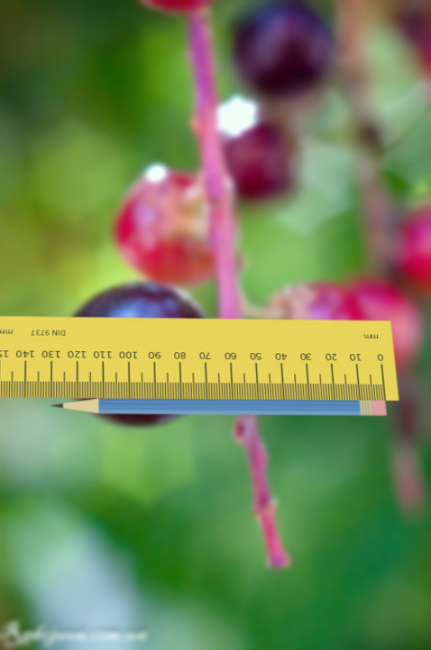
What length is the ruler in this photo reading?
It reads 130 mm
